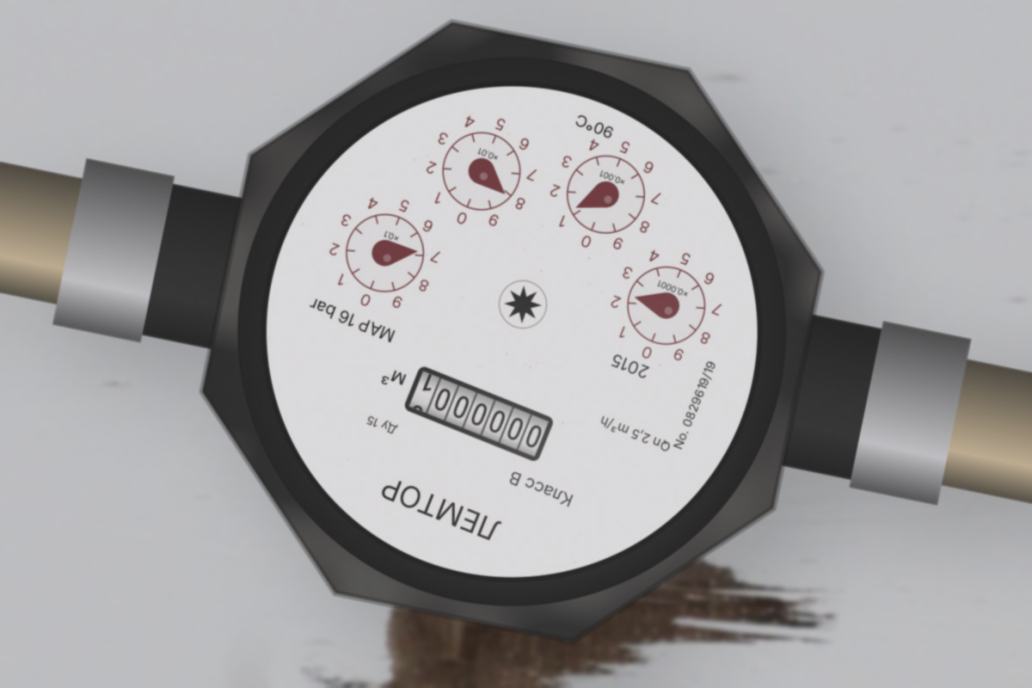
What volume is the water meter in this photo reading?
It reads 0.6812 m³
